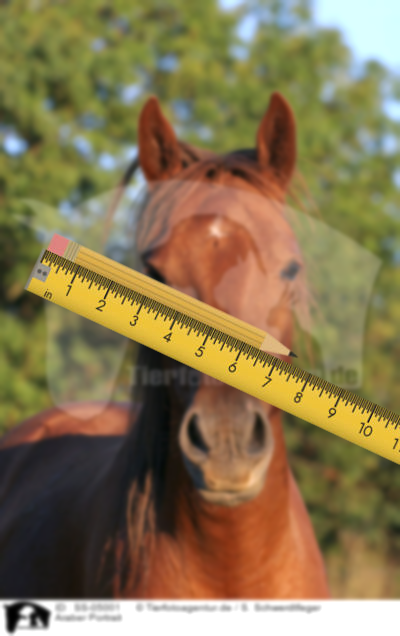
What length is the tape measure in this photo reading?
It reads 7.5 in
